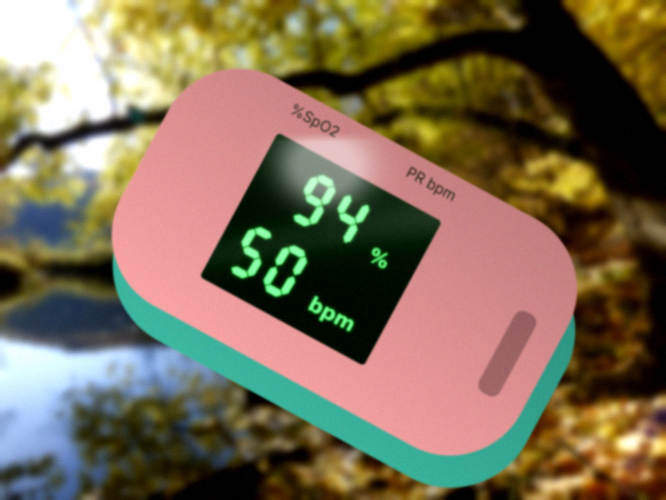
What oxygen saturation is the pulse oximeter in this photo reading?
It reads 94 %
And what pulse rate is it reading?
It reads 50 bpm
